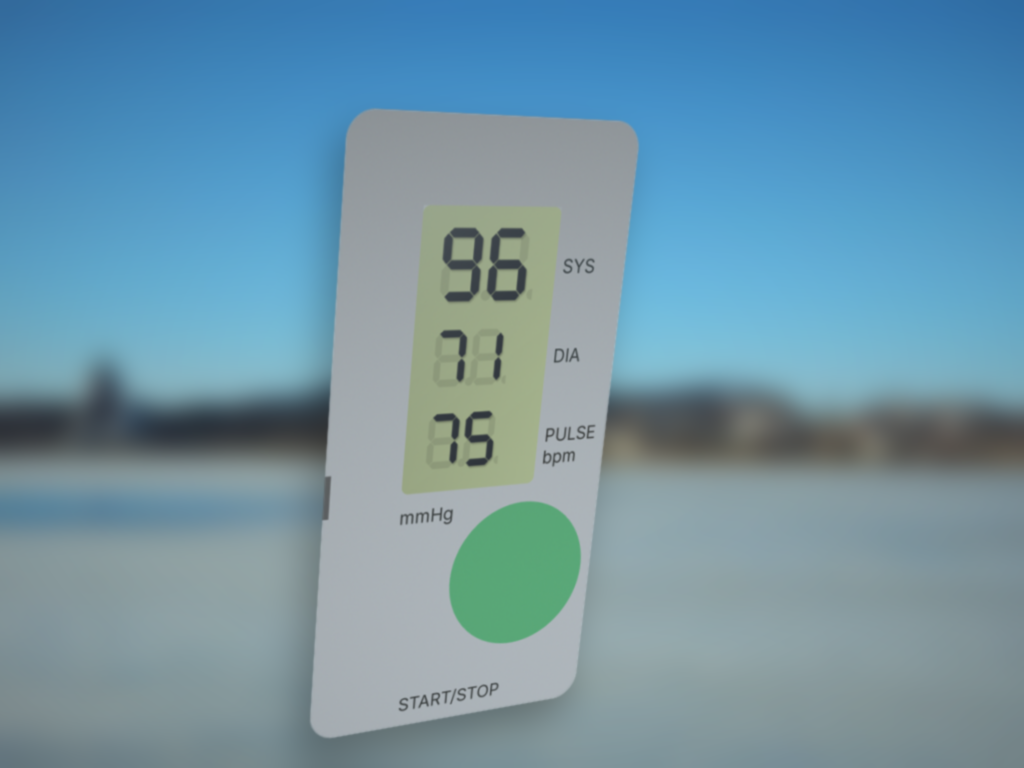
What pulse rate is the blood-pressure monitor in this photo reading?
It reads 75 bpm
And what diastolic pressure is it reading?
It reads 71 mmHg
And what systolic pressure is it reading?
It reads 96 mmHg
